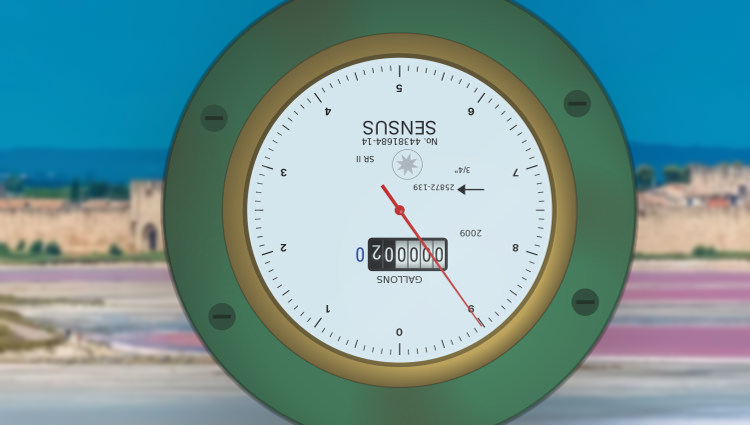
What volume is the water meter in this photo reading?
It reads 19.0 gal
